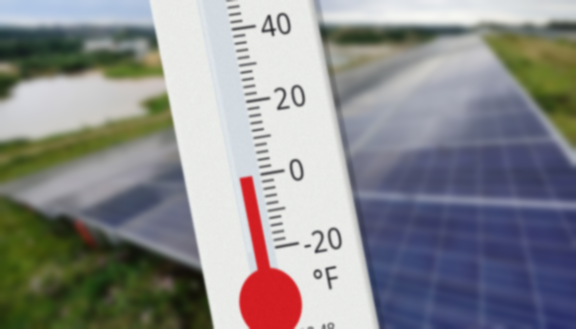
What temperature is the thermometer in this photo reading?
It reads 0 °F
